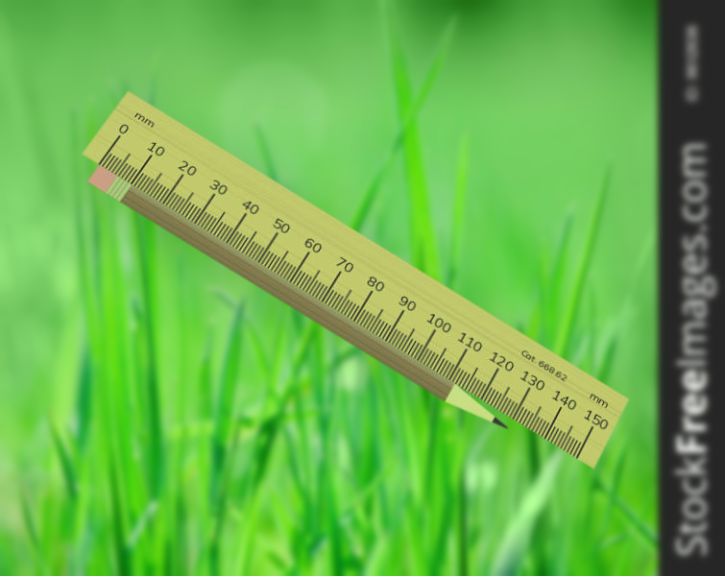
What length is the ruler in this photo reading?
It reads 130 mm
